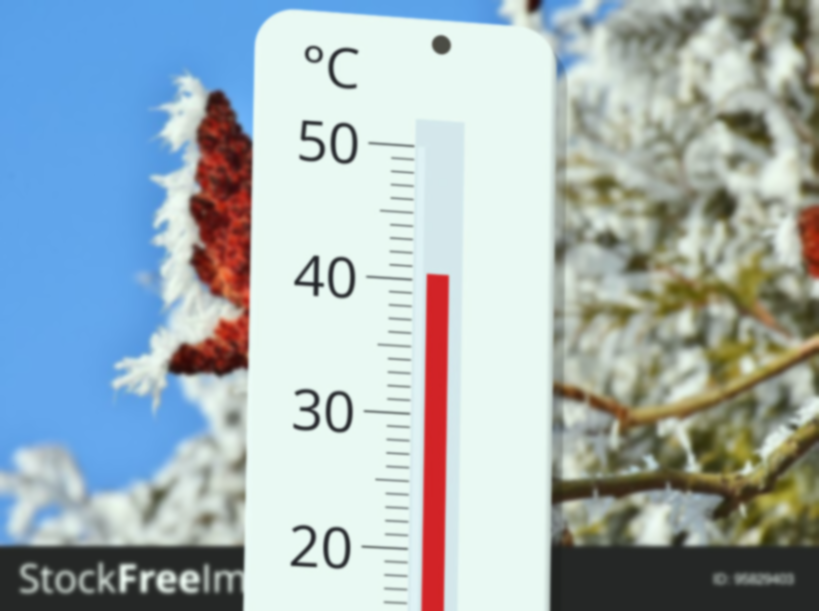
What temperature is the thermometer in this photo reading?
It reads 40.5 °C
